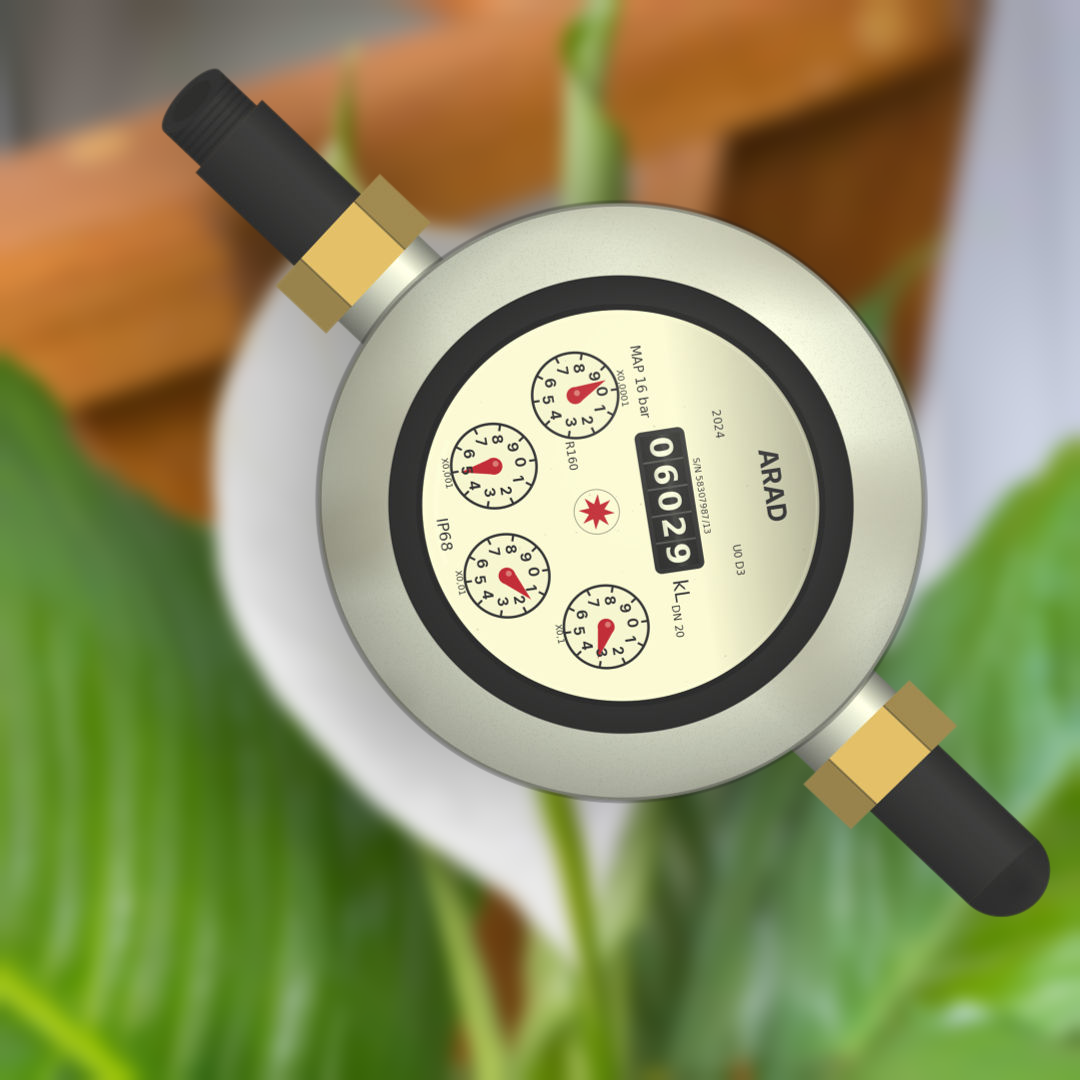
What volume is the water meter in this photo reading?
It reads 6029.3149 kL
